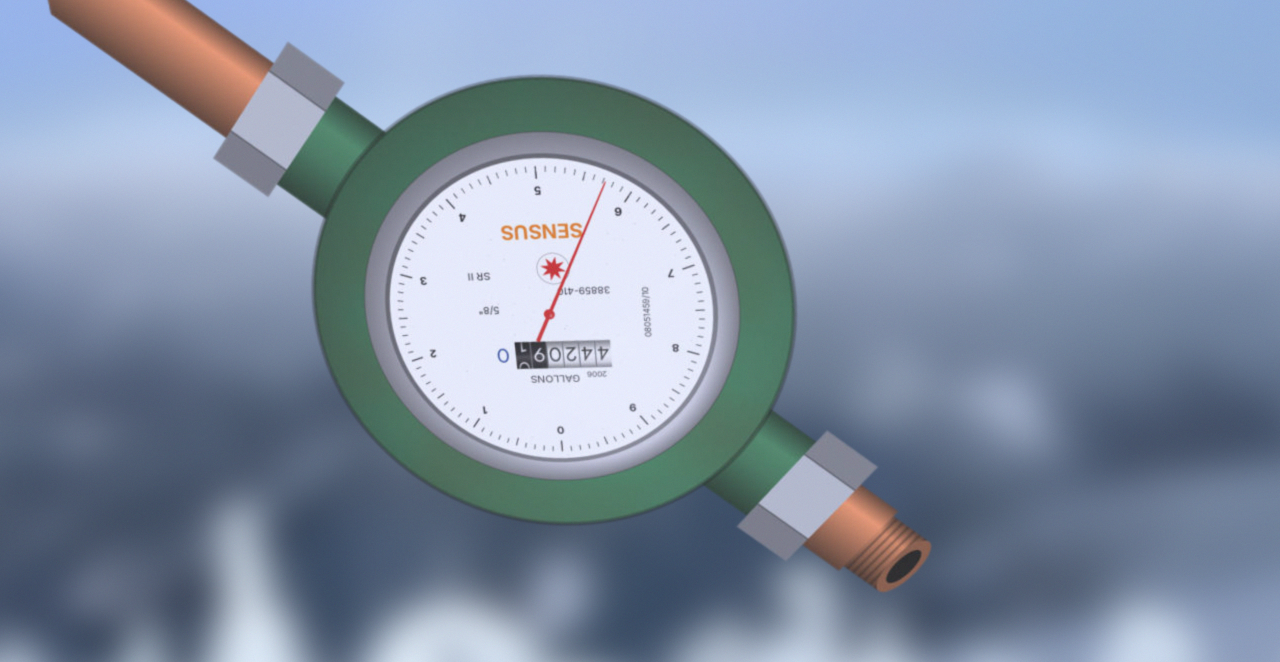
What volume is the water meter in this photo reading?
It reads 4420905.7 gal
